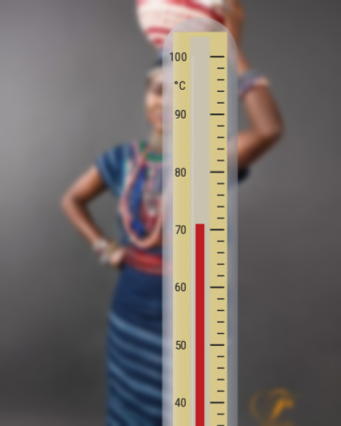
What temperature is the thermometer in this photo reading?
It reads 71 °C
